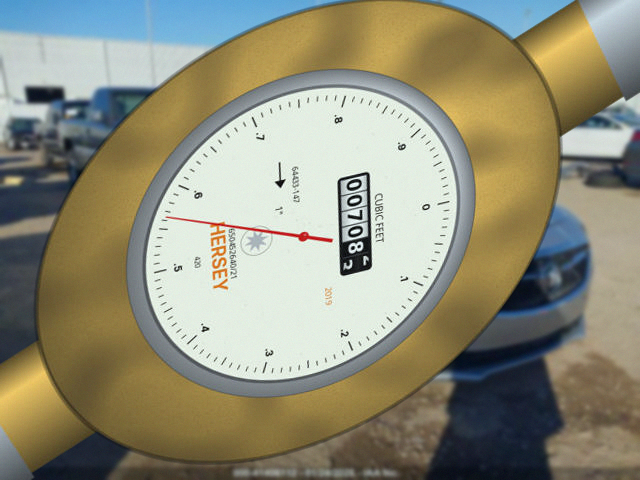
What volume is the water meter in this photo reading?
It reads 7082.56 ft³
